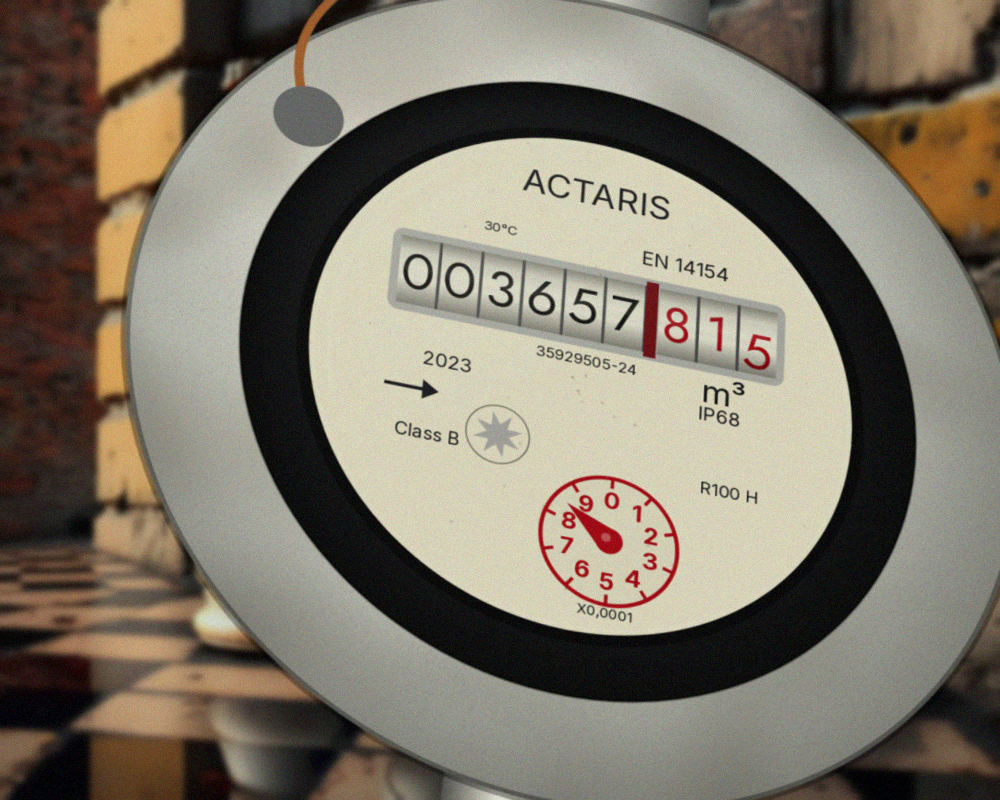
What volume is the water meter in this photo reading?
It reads 3657.8148 m³
